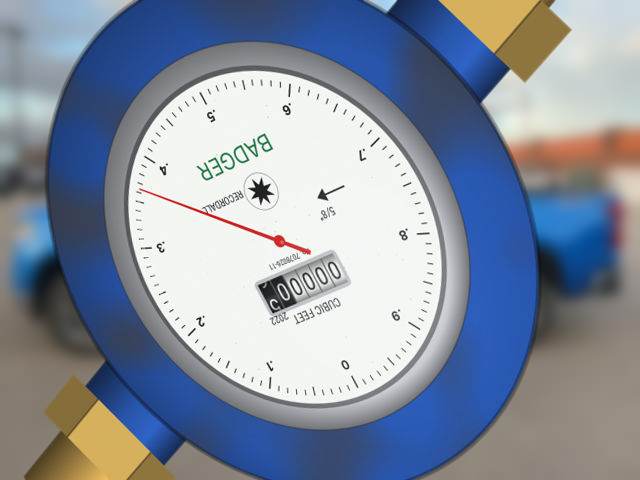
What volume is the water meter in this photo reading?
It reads 5.36 ft³
